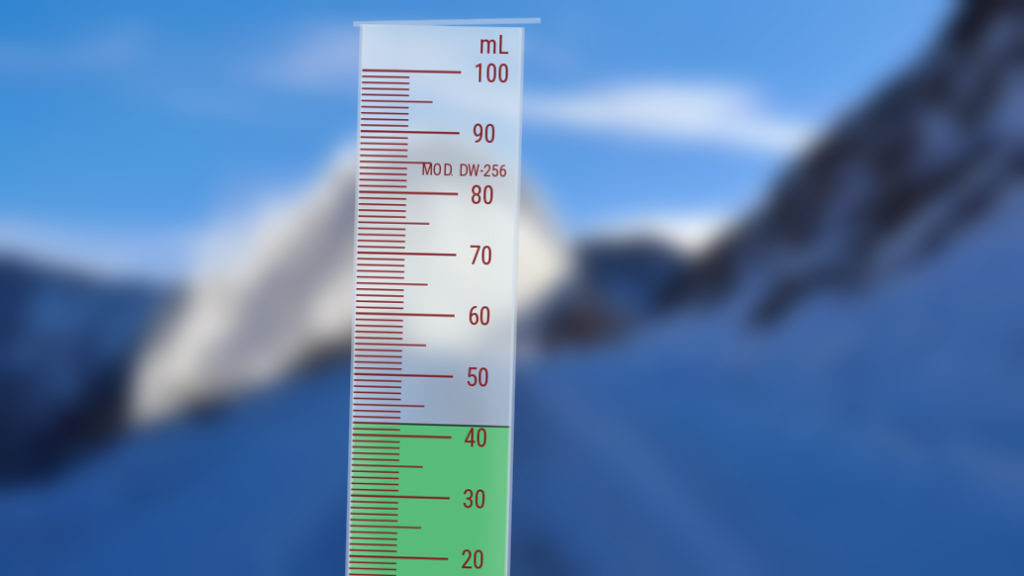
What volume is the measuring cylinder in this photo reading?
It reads 42 mL
